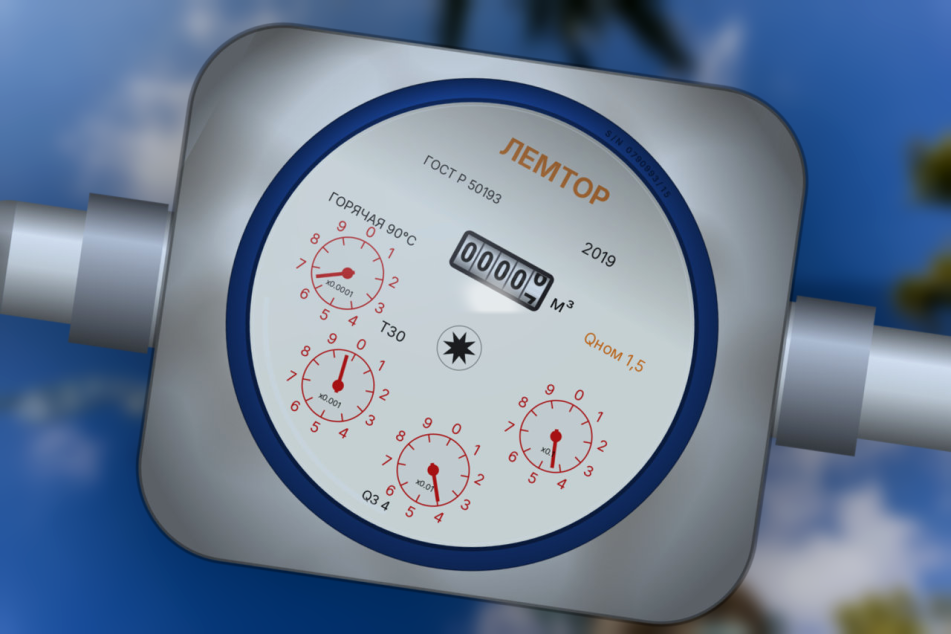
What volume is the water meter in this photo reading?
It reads 6.4396 m³
